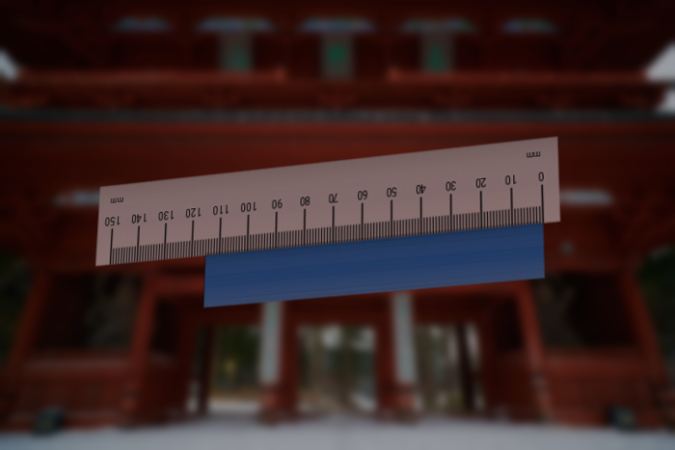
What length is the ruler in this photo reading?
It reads 115 mm
